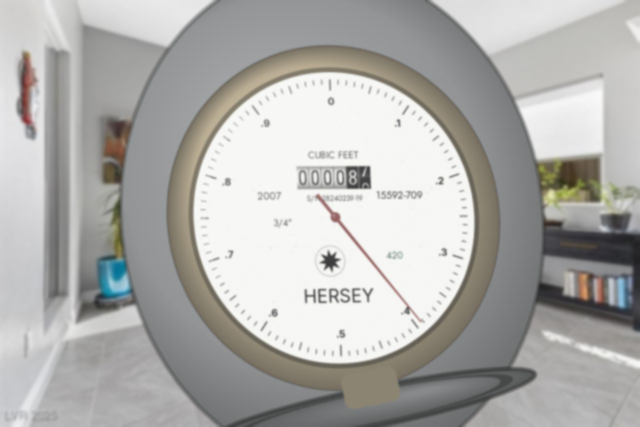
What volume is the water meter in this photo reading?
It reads 87.39 ft³
